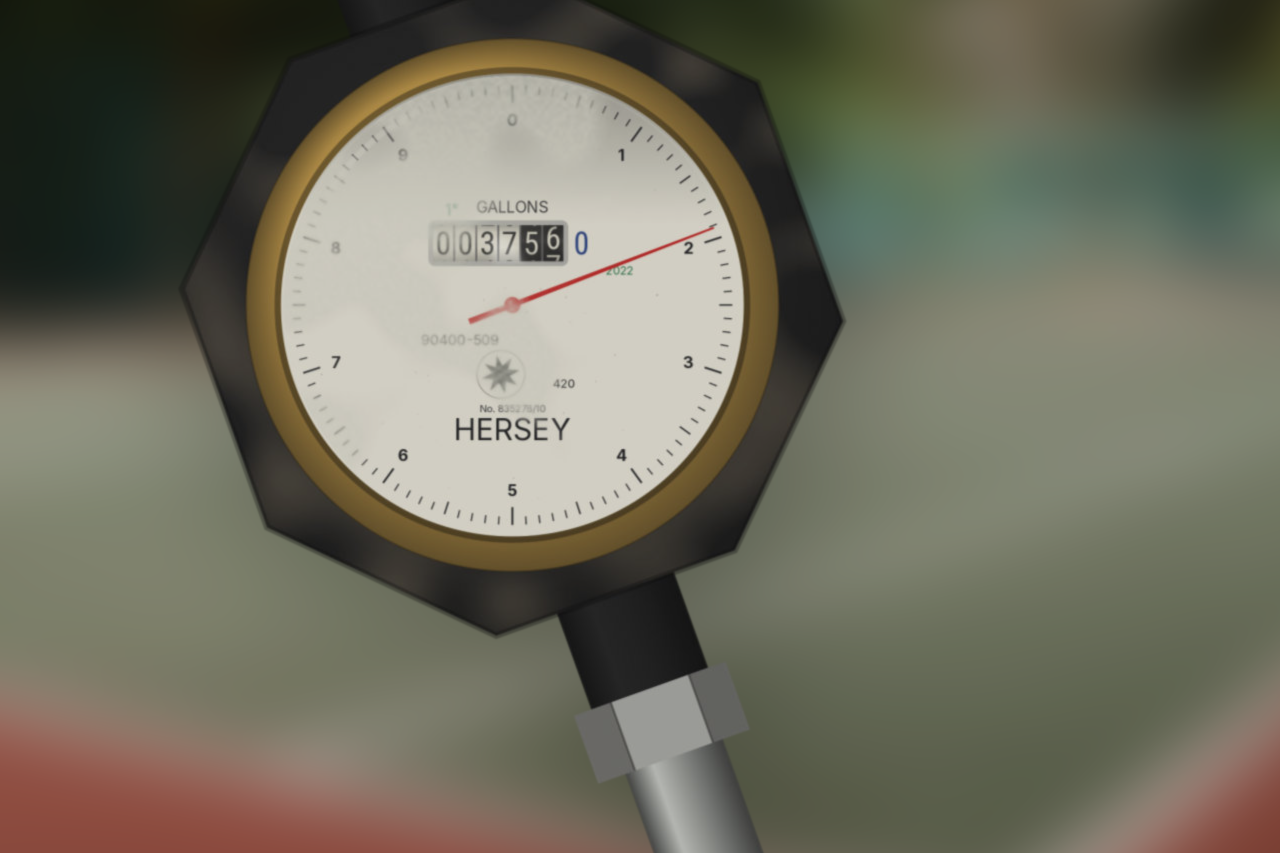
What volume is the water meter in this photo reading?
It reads 37561.9 gal
